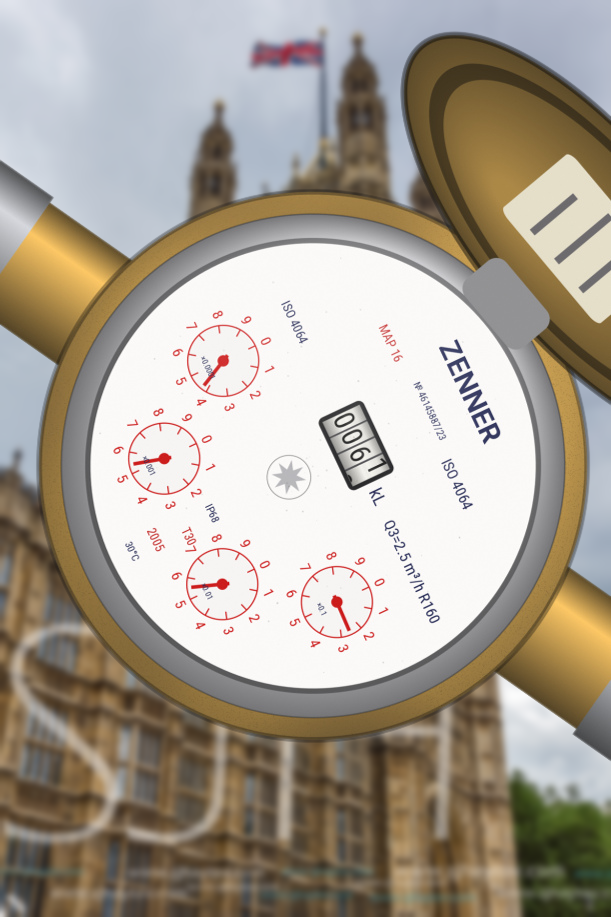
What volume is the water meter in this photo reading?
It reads 61.2554 kL
